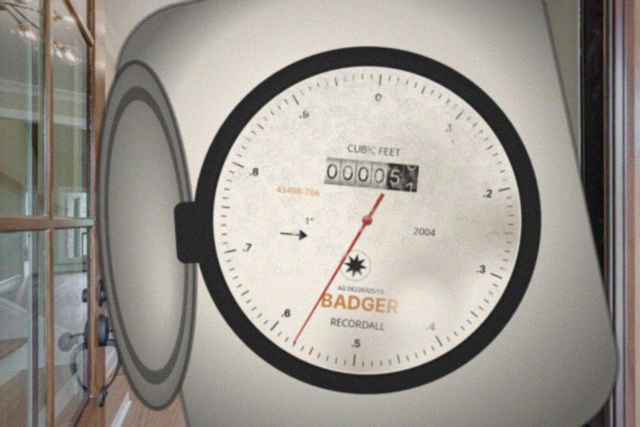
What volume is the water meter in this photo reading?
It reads 50.57 ft³
